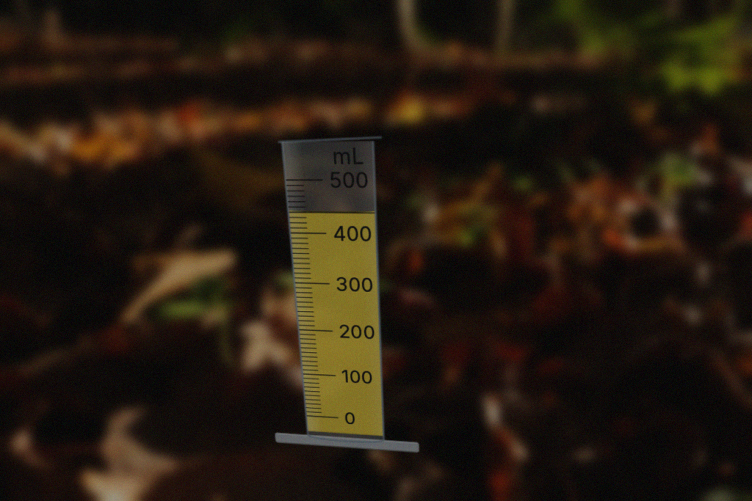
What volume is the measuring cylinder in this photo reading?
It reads 440 mL
